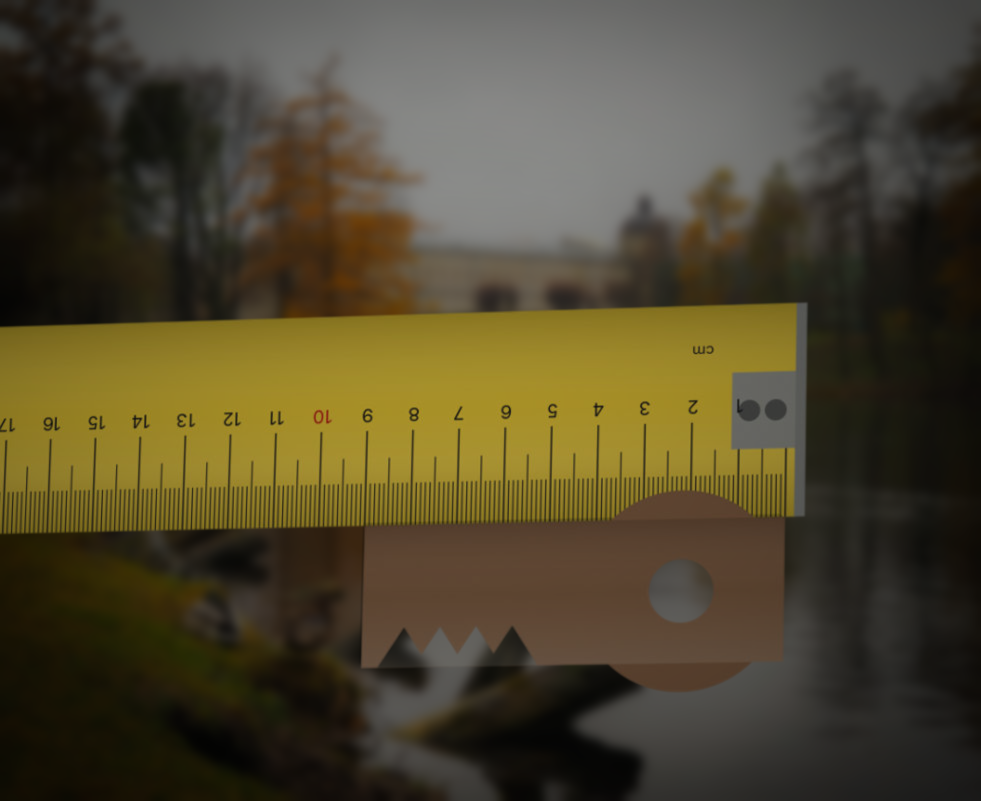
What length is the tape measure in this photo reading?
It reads 9 cm
